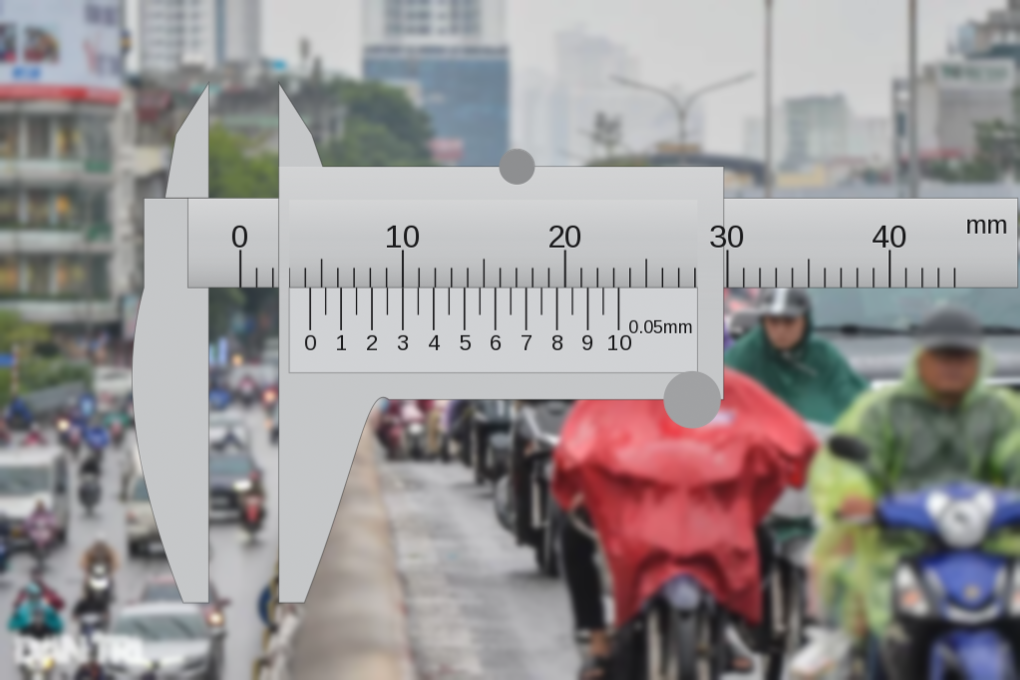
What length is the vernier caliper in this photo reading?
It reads 4.3 mm
